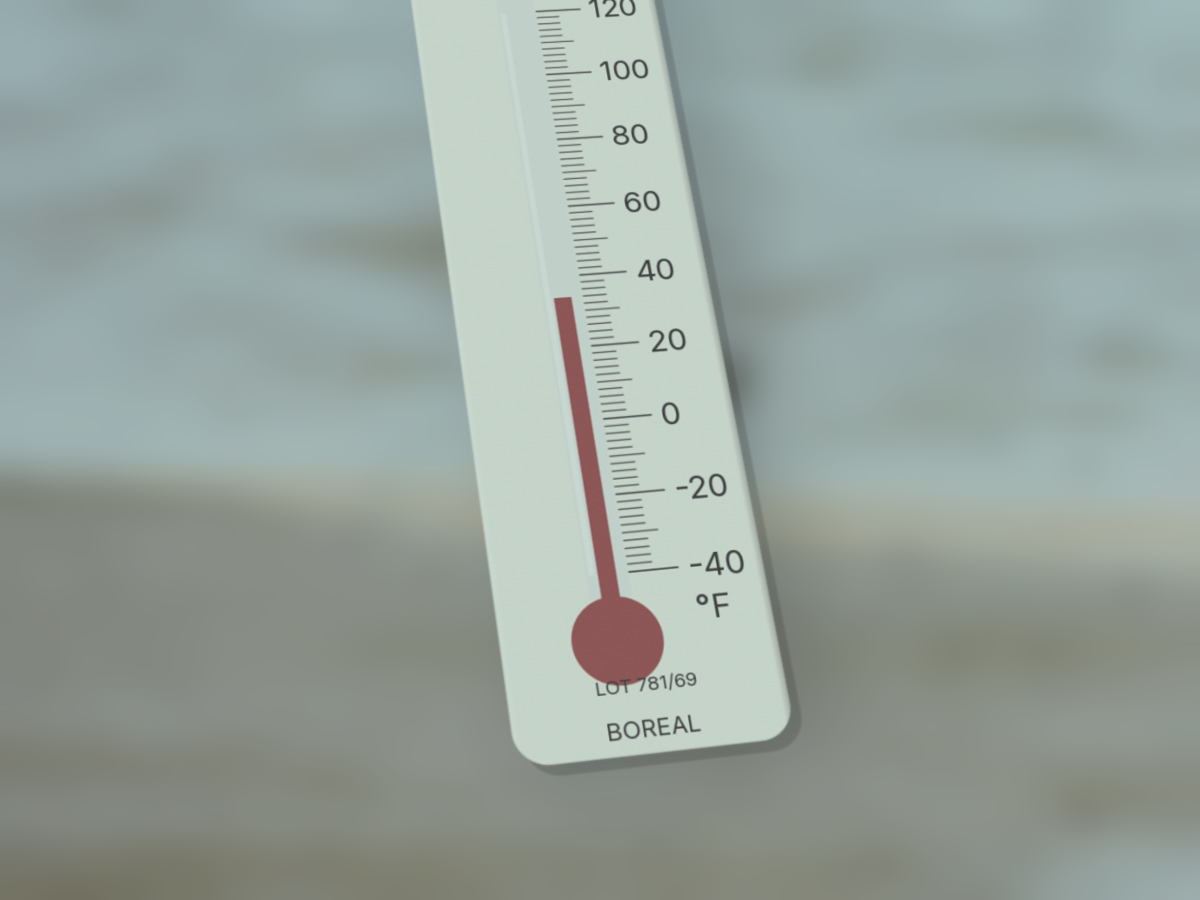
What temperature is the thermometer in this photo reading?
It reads 34 °F
